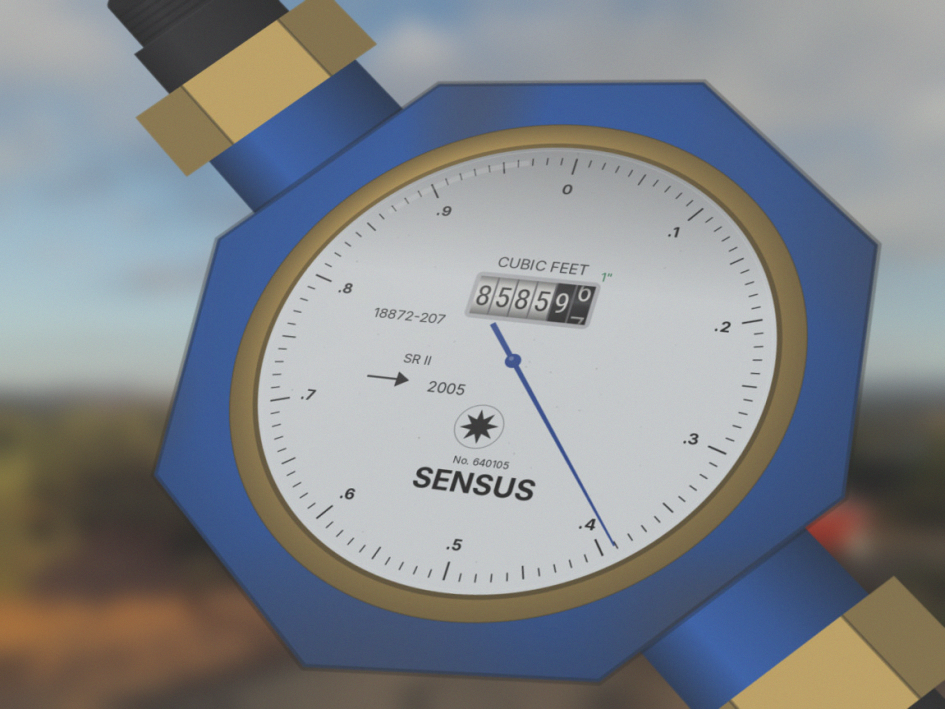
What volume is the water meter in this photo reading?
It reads 858596.39 ft³
